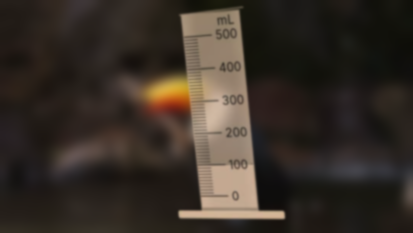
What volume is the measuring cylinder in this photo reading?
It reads 100 mL
